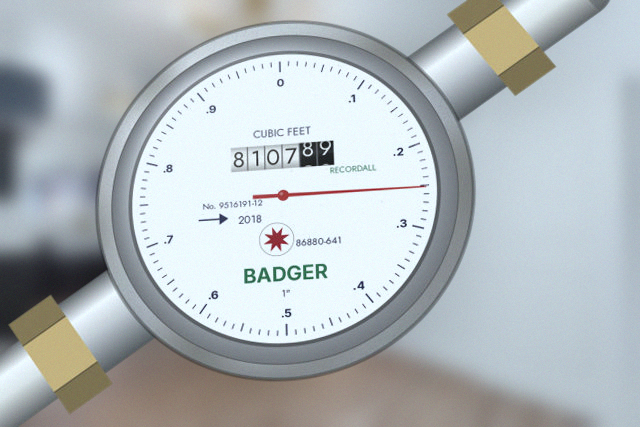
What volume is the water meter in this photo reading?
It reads 810789.25 ft³
